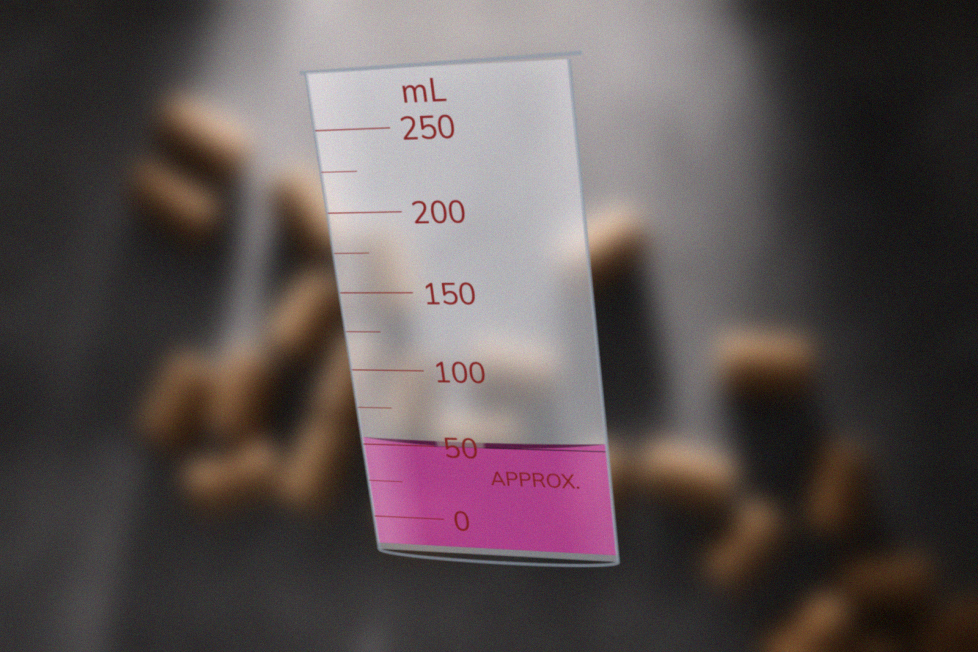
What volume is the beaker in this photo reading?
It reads 50 mL
